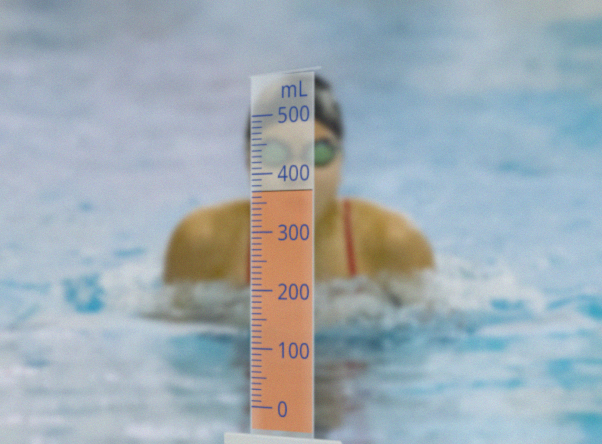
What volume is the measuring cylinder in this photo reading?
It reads 370 mL
